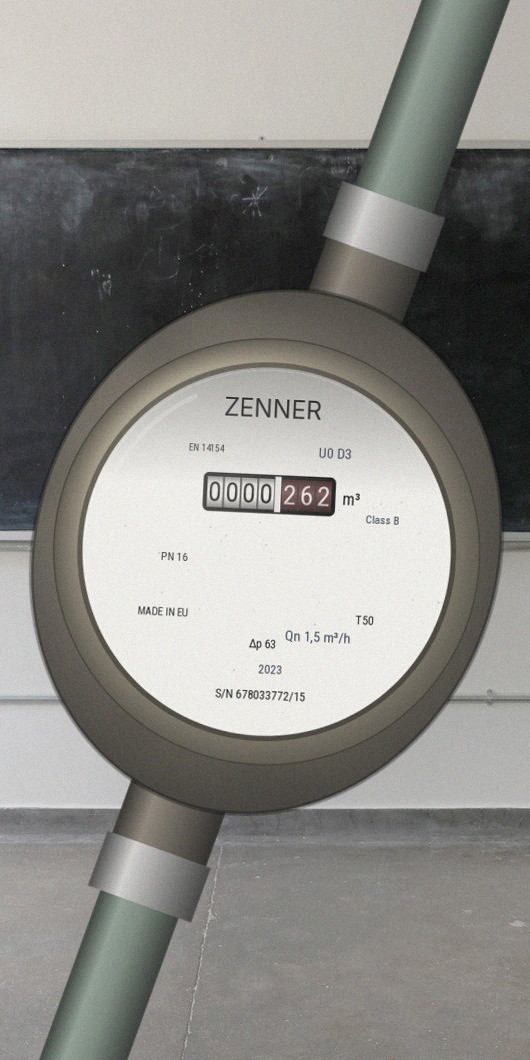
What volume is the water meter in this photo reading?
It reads 0.262 m³
